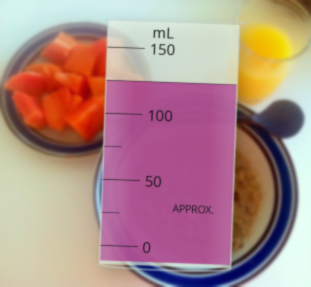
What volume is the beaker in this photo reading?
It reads 125 mL
